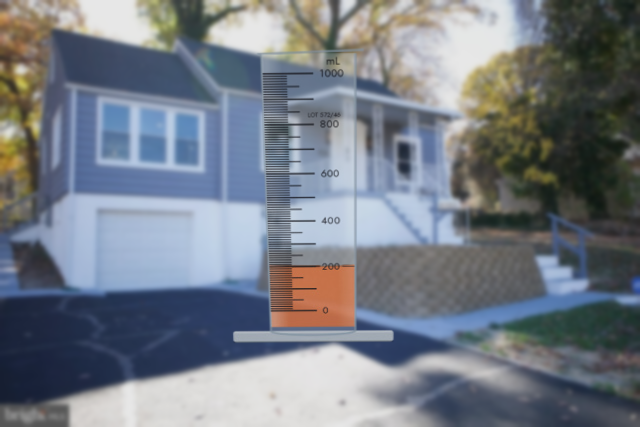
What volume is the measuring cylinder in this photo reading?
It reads 200 mL
